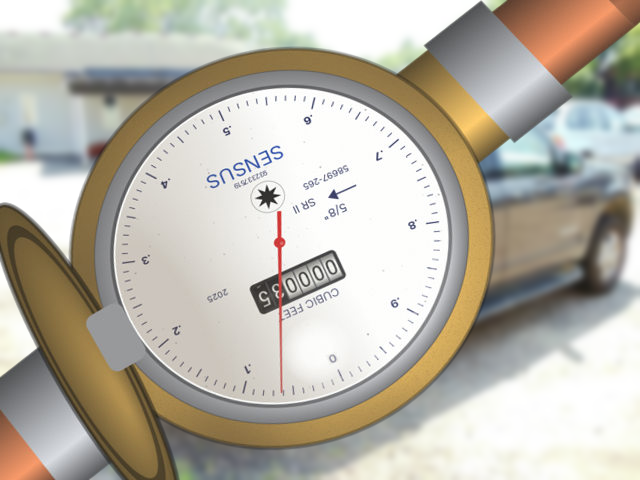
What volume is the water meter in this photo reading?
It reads 35.06 ft³
